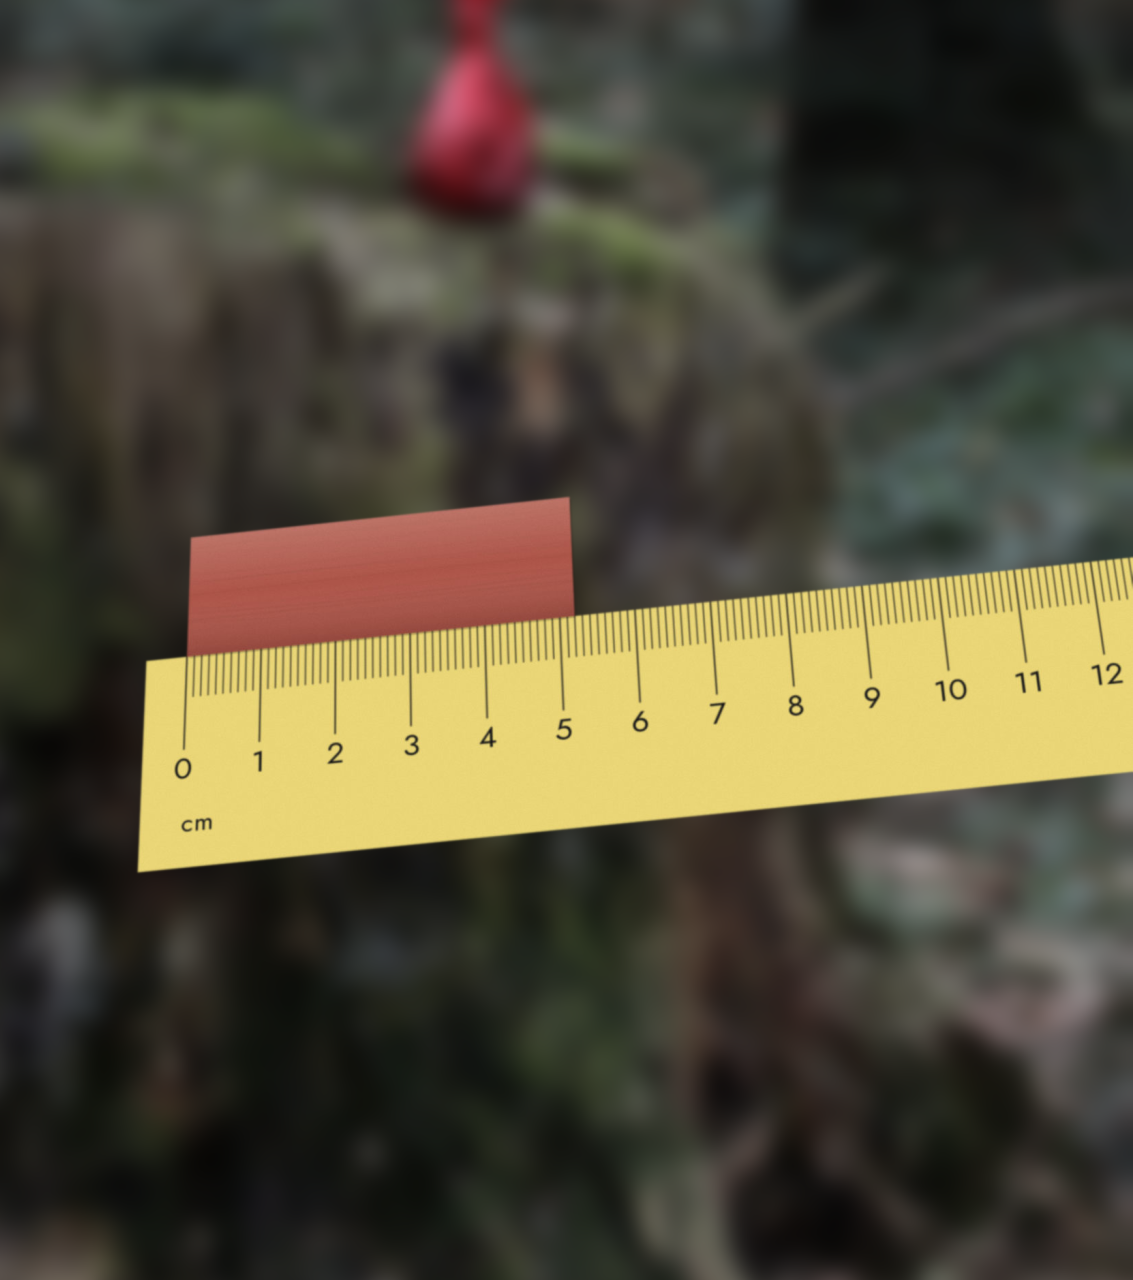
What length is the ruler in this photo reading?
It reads 5.2 cm
